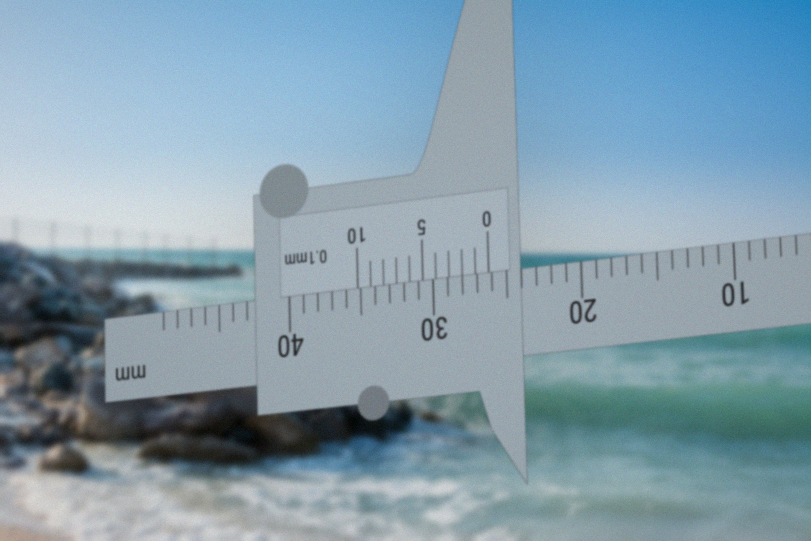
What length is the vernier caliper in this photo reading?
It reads 26.2 mm
